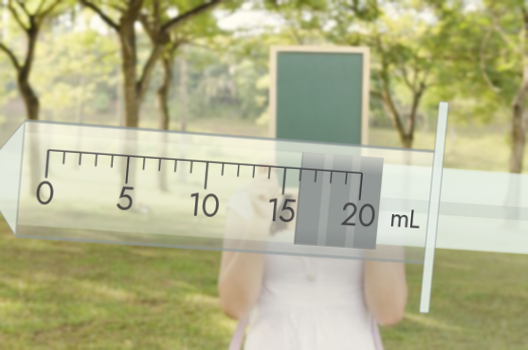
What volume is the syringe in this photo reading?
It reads 16 mL
